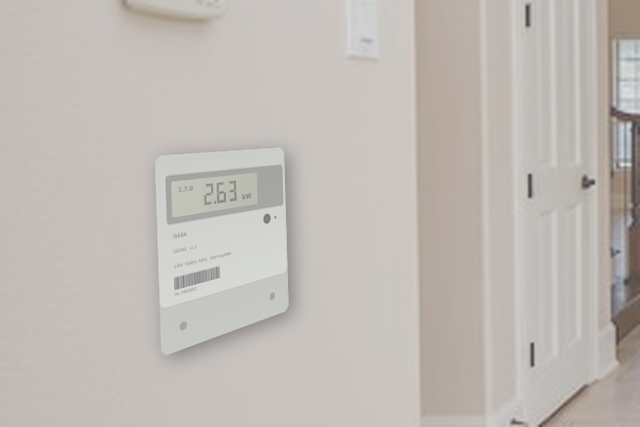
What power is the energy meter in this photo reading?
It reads 2.63 kW
